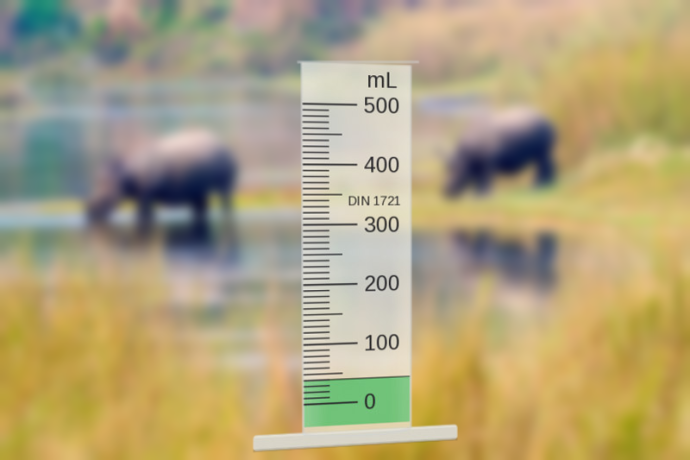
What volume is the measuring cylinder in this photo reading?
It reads 40 mL
